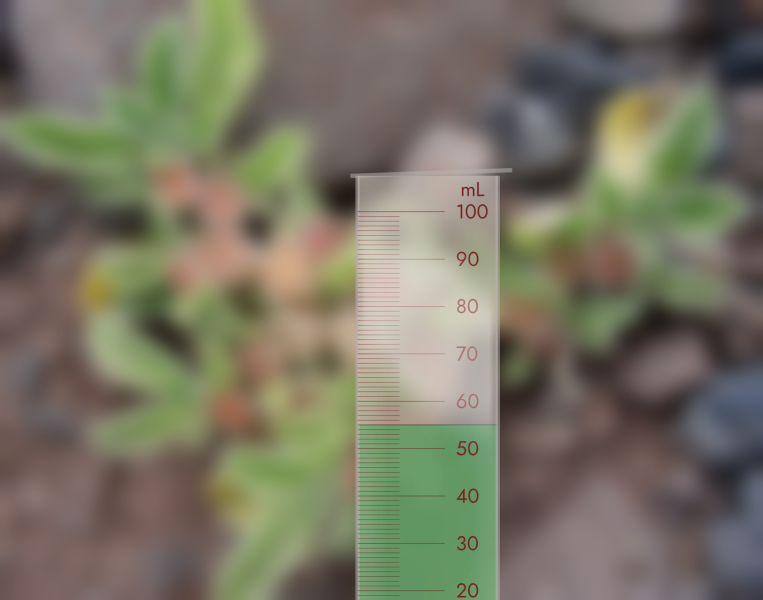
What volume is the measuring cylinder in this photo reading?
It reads 55 mL
